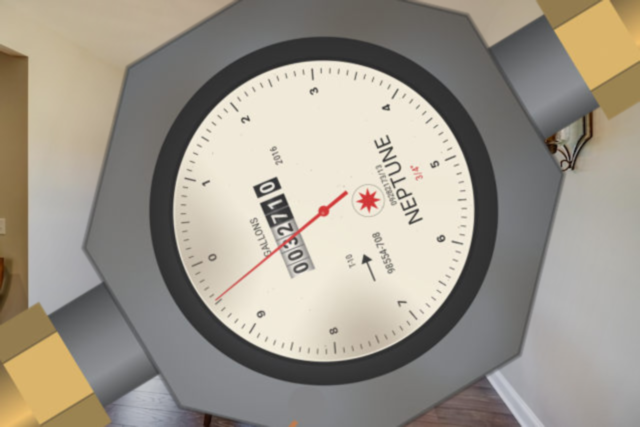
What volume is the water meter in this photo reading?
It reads 32709.5 gal
